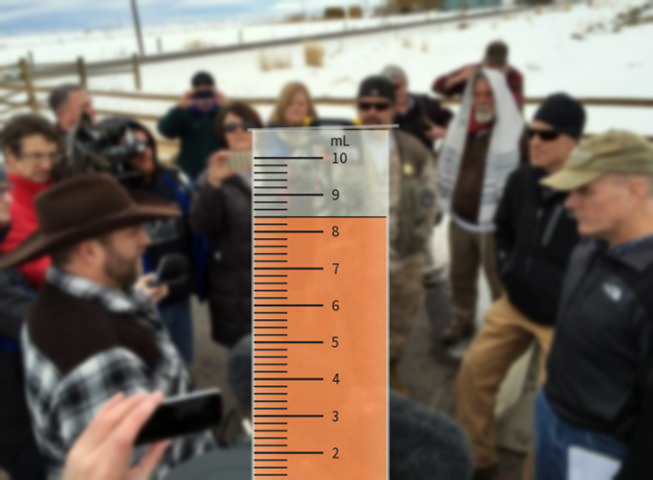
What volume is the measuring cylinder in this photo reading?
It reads 8.4 mL
